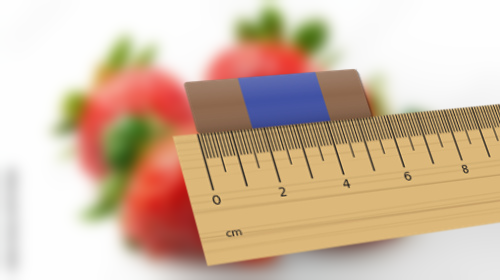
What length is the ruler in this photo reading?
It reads 5.5 cm
